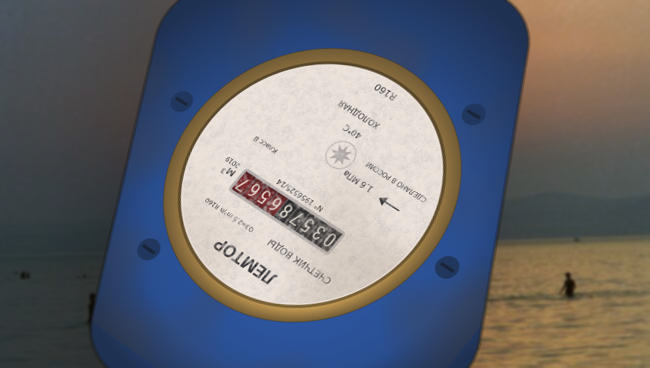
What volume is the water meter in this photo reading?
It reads 3578.6567 m³
